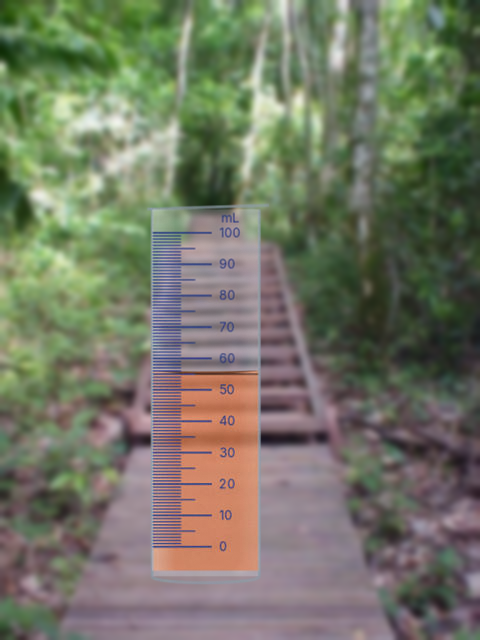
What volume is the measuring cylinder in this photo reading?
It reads 55 mL
